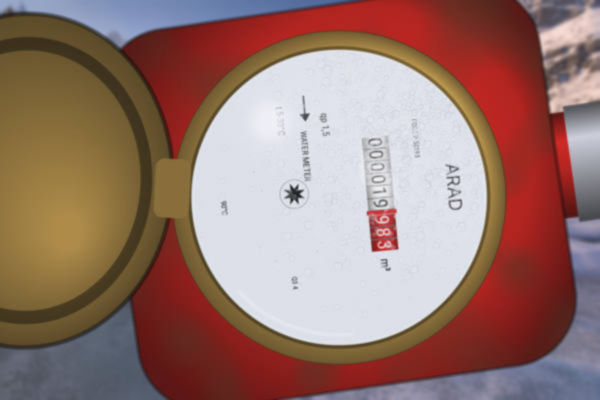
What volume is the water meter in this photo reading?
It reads 19.983 m³
